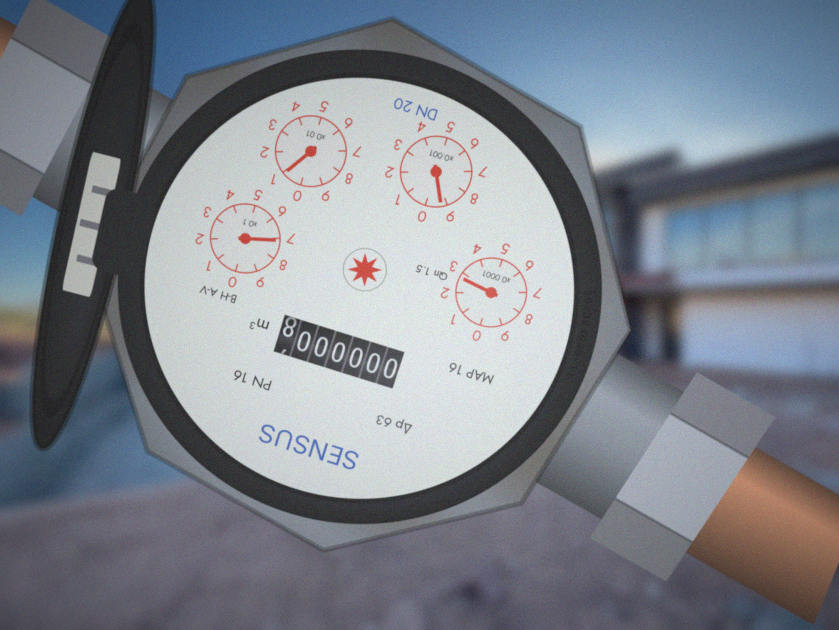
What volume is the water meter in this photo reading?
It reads 7.7092 m³
